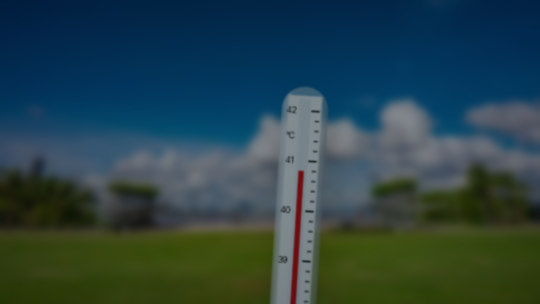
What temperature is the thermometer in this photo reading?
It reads 40.8 °C
